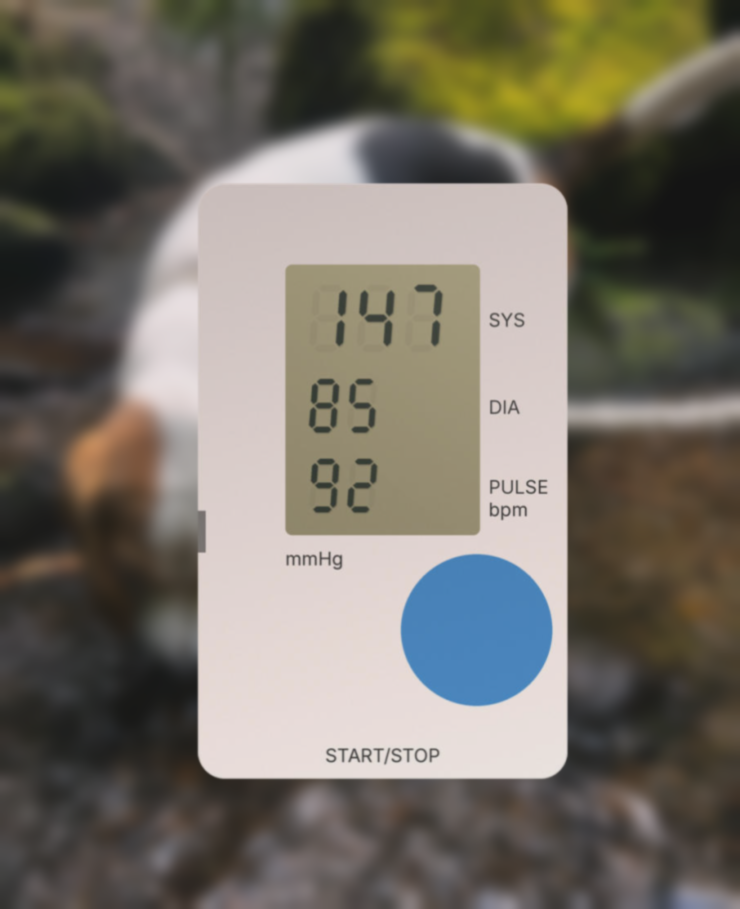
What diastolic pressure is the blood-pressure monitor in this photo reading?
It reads 85 mmHg
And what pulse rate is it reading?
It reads 92 bpm
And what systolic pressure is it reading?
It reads 147 mmHg
